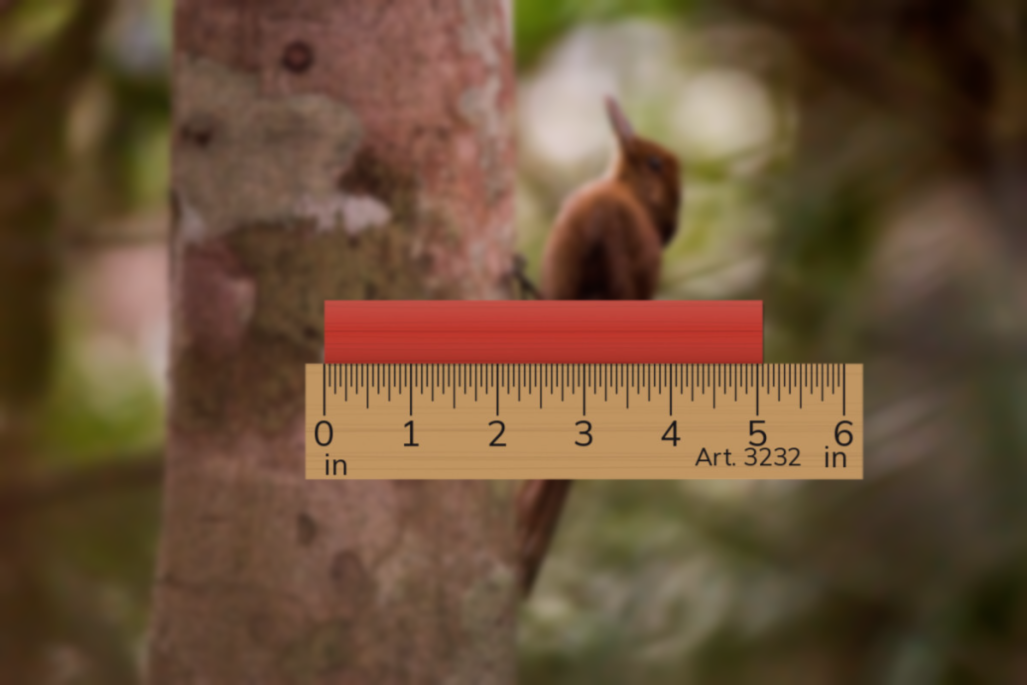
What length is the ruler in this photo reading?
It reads 5.0625 in
